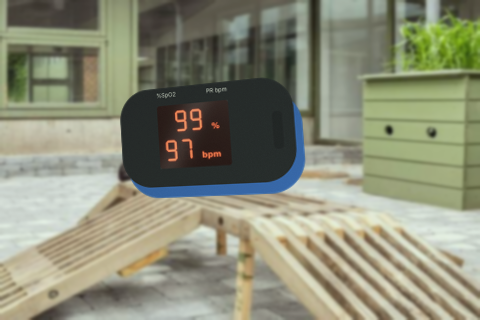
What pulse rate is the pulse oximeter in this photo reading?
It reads 97 bpm
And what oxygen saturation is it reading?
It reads 99 %
